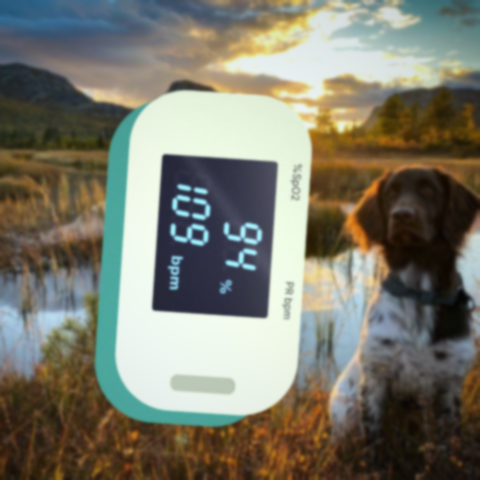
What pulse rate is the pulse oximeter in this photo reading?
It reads 109 bpm
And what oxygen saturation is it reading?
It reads 94 %
